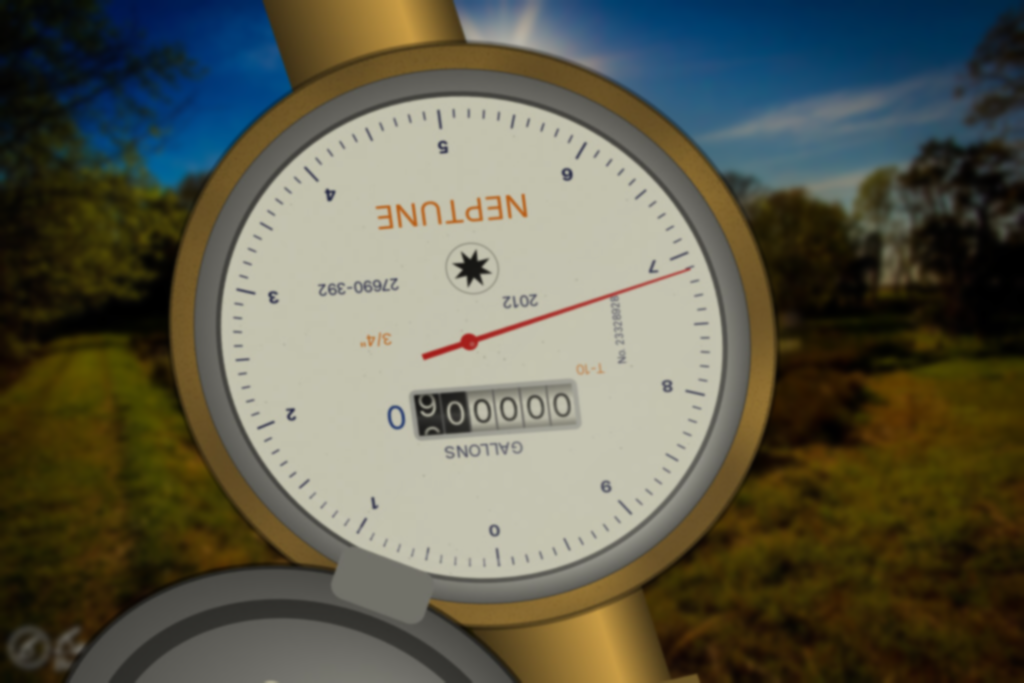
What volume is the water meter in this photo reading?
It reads 57.1 gal
